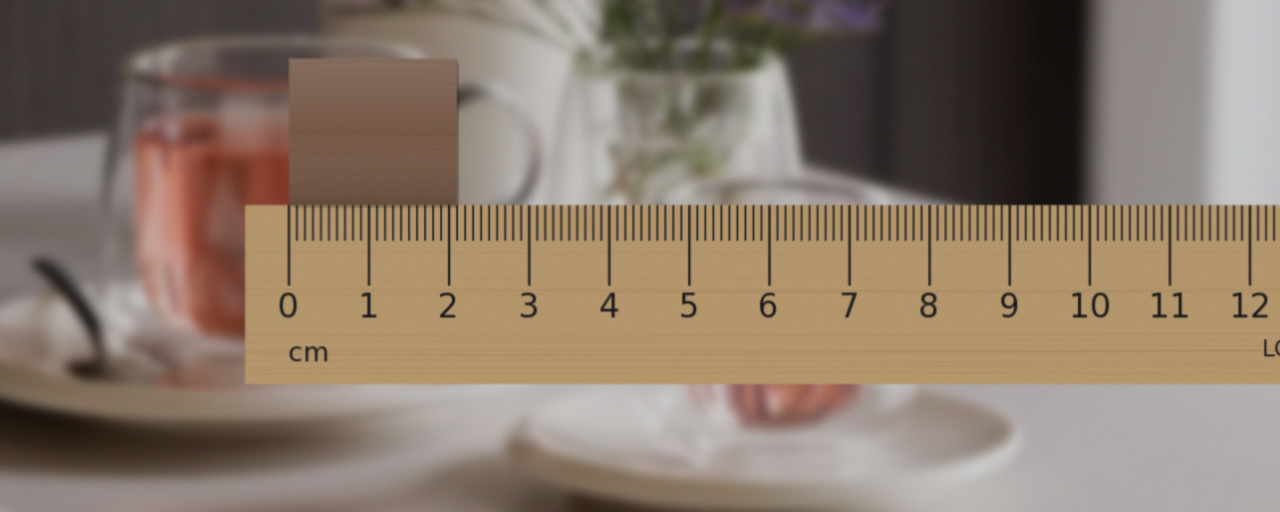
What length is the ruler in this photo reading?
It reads 2.1 cm
